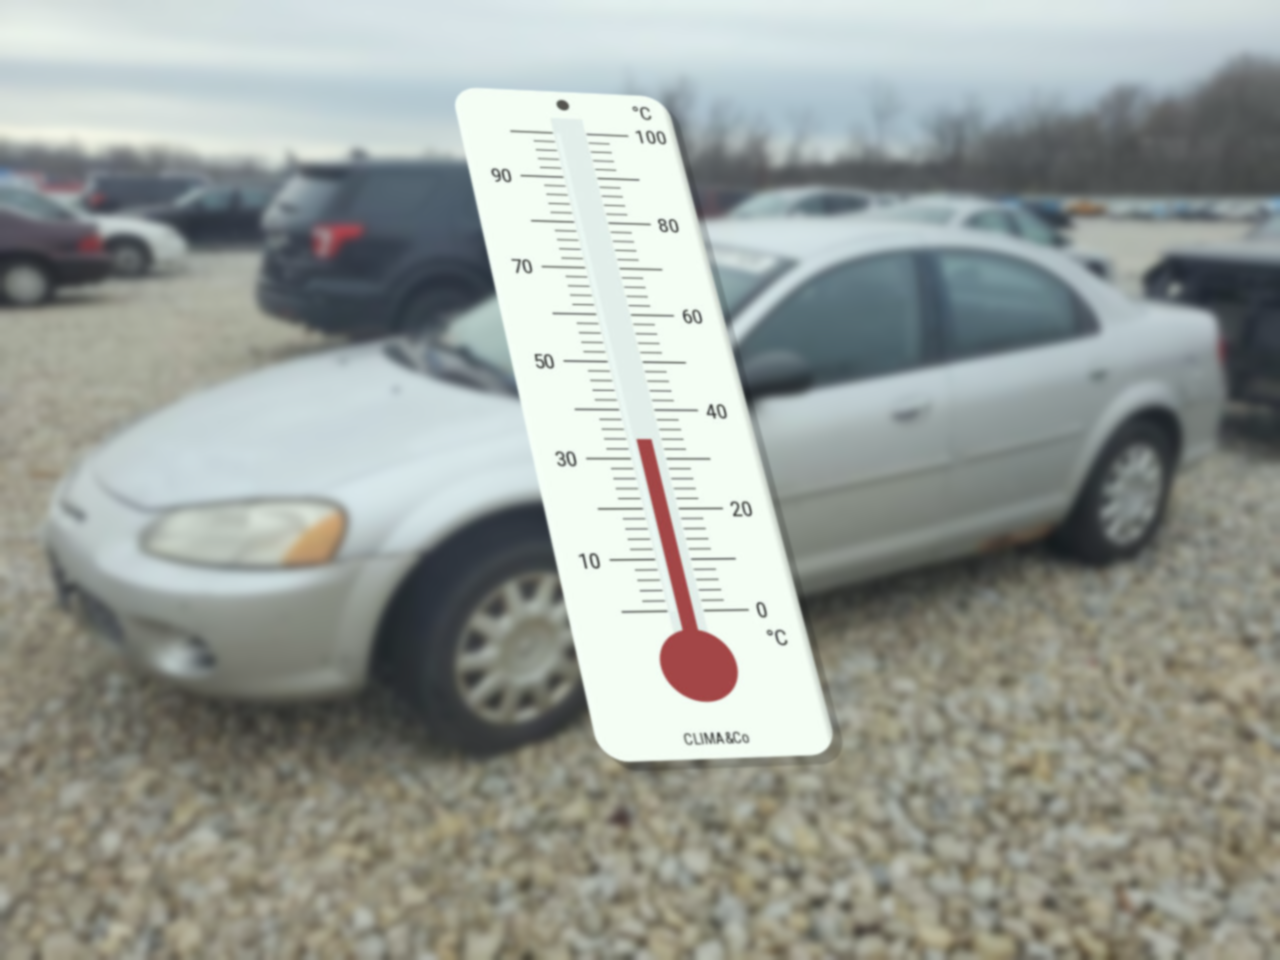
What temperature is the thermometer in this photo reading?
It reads 34 °C
